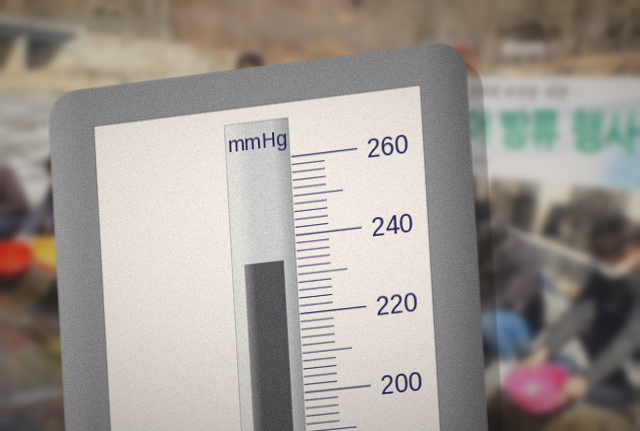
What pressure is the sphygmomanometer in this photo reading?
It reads 234 mmHg
